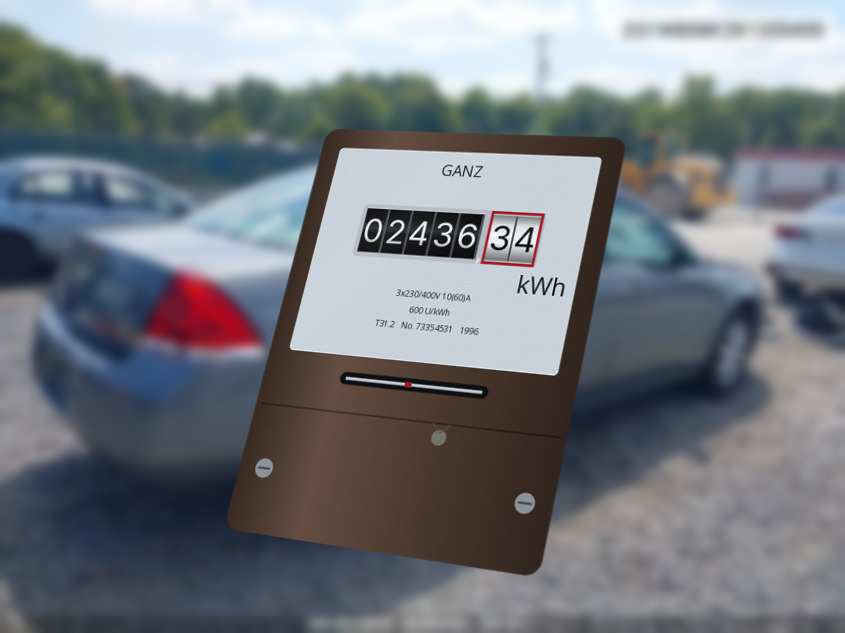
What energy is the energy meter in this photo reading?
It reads 2436.34 kWh
